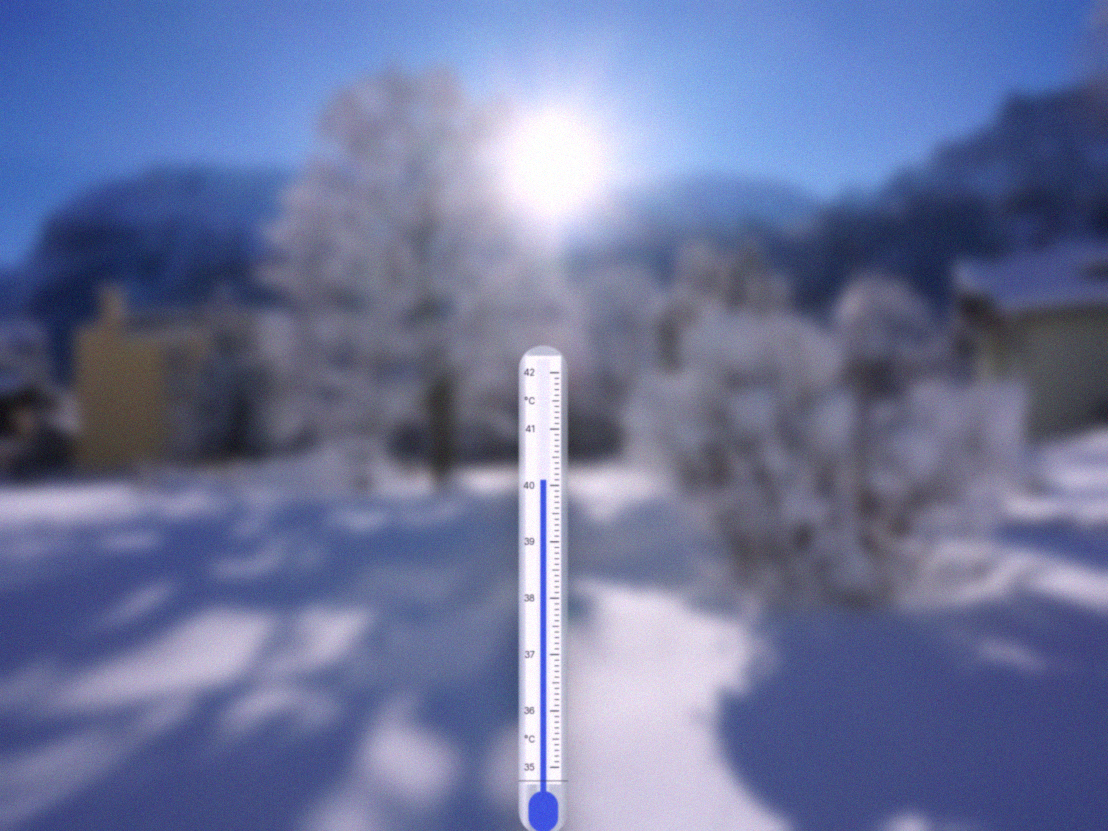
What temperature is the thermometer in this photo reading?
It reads 40.1 °C
